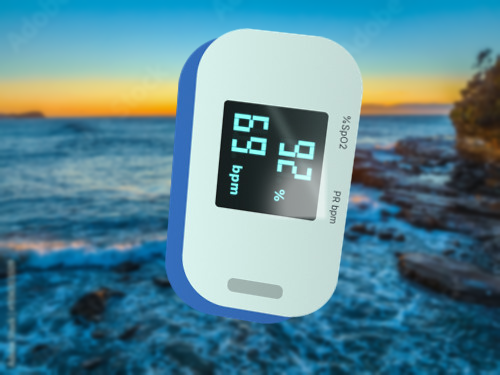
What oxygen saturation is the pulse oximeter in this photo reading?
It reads 92 %
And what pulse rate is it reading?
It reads 69 bpm
